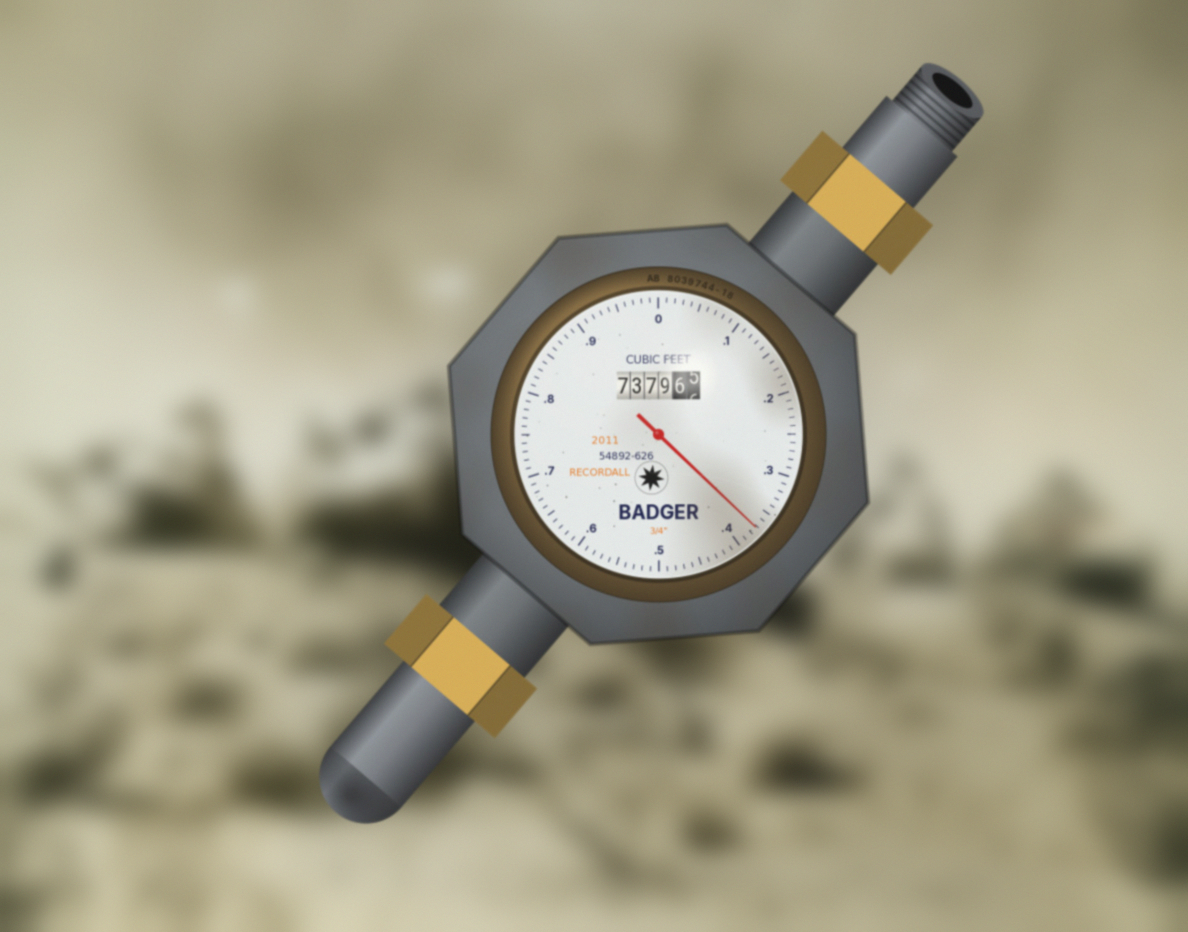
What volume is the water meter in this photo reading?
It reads 737965.37 ft³
